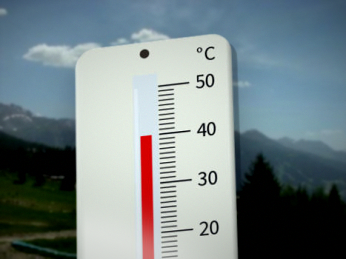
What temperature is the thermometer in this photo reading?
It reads 40 °C
